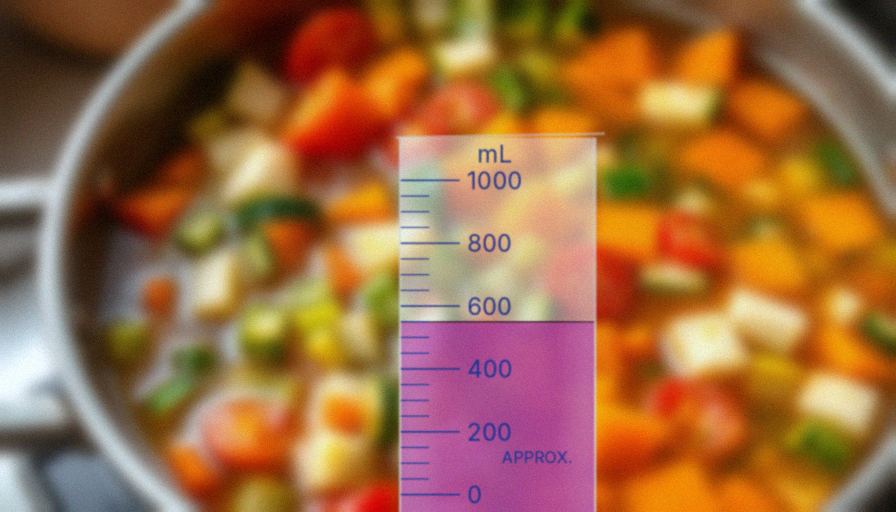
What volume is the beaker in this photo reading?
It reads 550 mL
